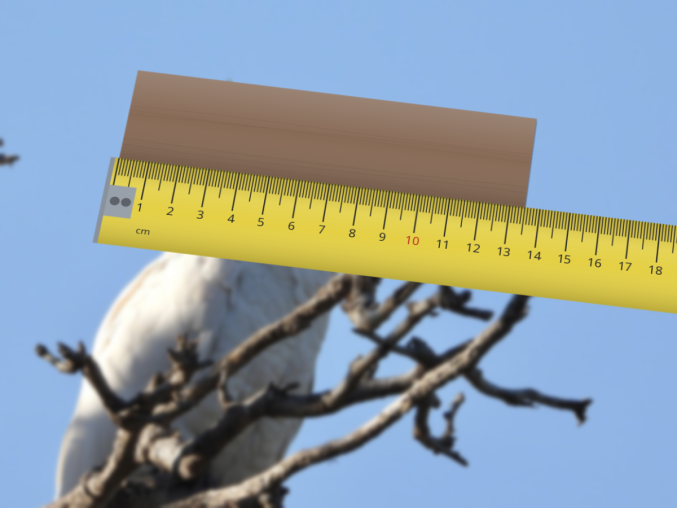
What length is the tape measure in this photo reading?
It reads 13.5 cm
